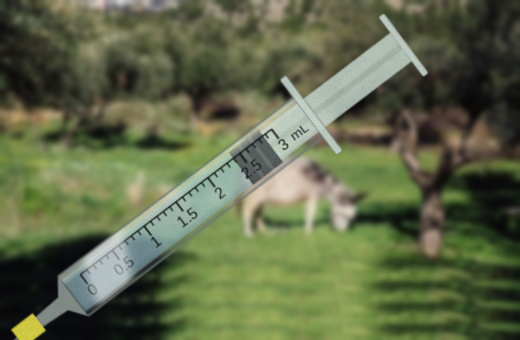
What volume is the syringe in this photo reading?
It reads 2.4 mL
